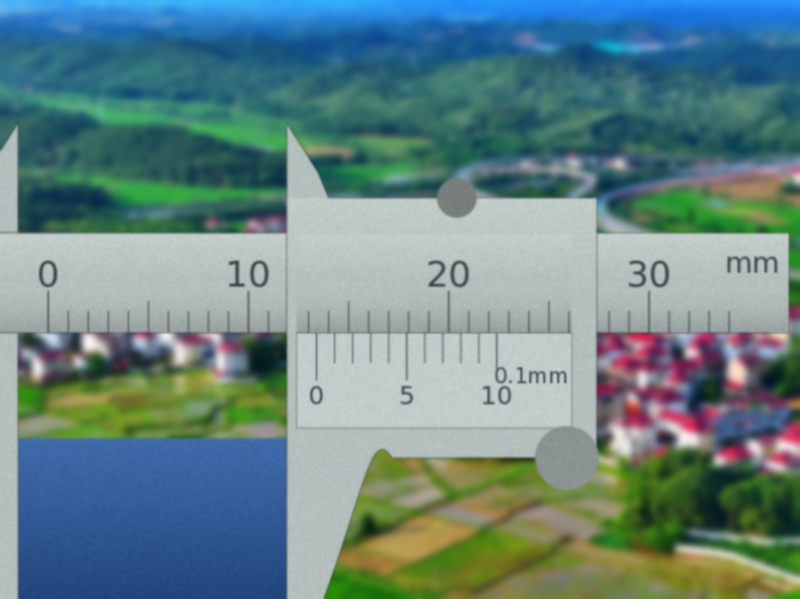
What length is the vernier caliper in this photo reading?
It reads 13.4 mm
